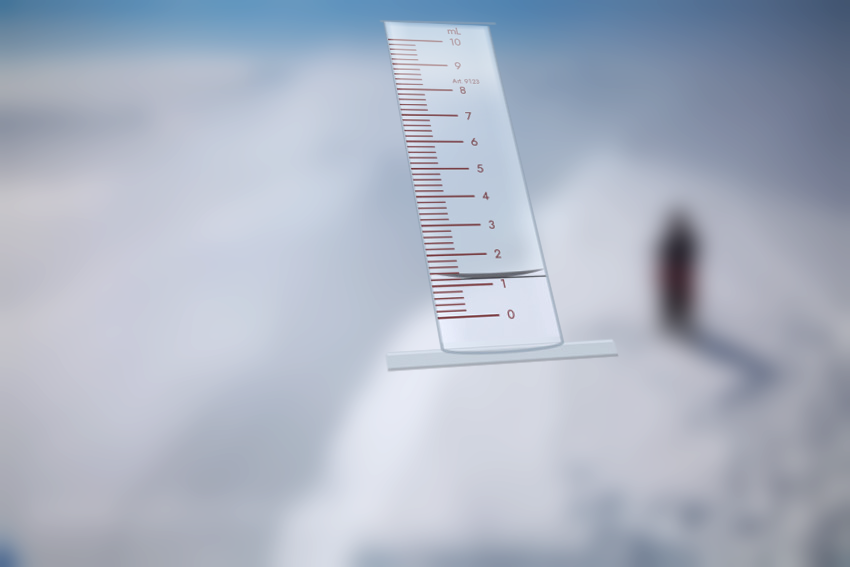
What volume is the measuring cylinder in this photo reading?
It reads 1.2 mL
